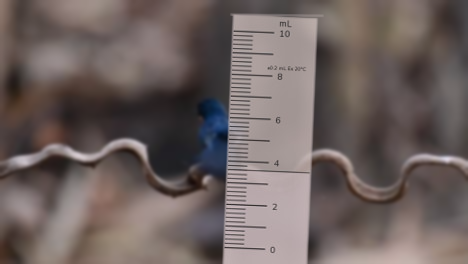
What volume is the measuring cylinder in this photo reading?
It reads 3.6 mL
